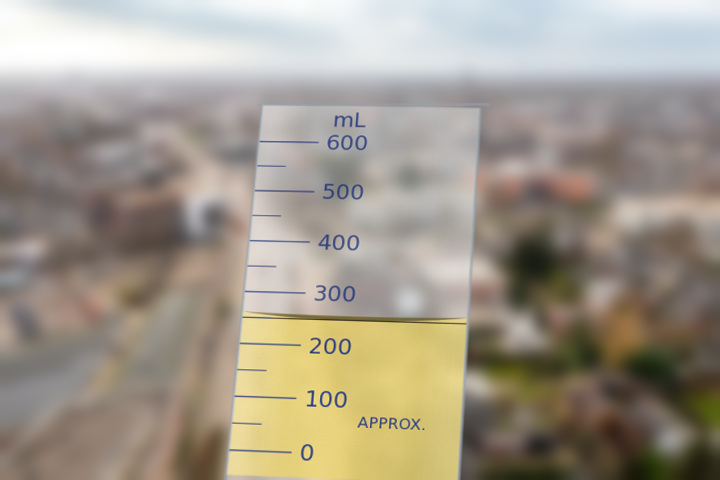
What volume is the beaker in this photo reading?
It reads 250 mL
